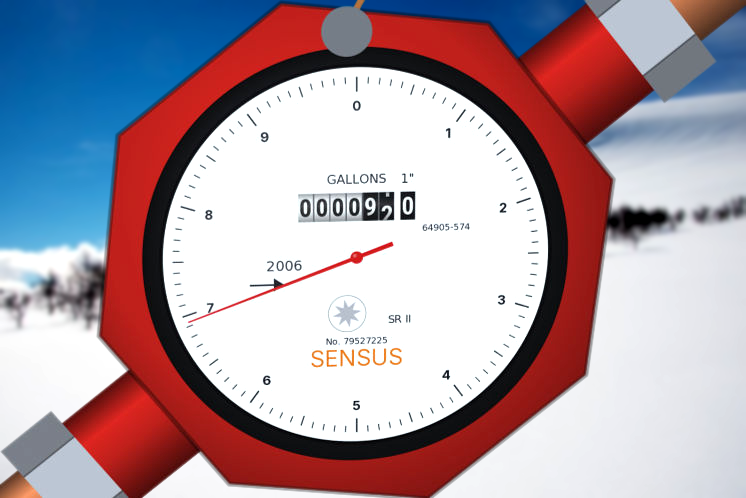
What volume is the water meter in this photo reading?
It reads 916.9 gal
